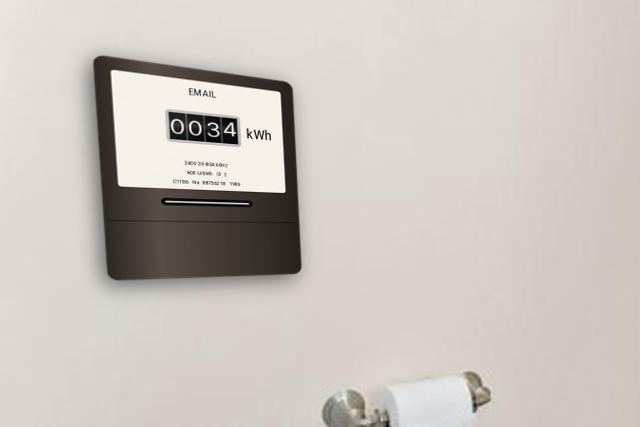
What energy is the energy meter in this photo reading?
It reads 34 kWh
